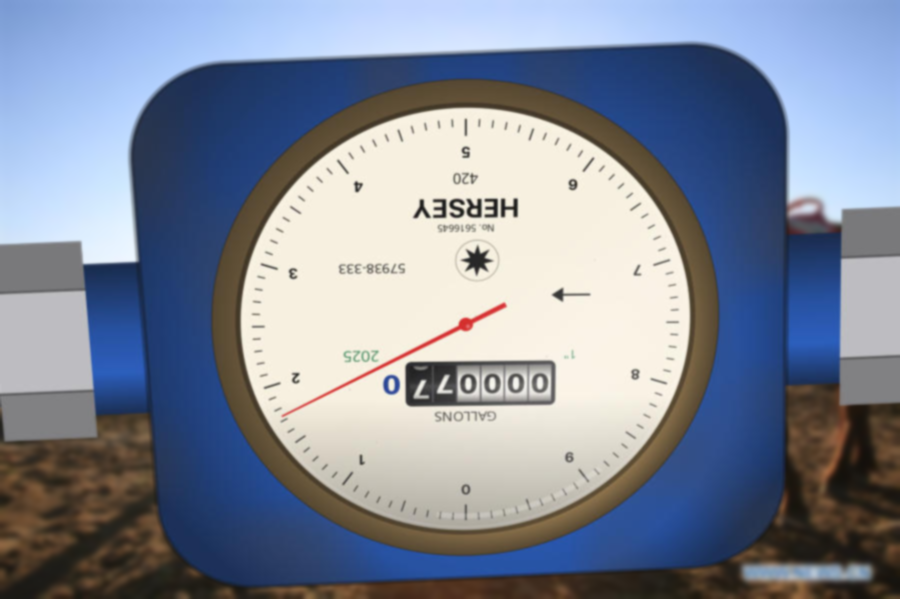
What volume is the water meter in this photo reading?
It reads 771.7 gal
